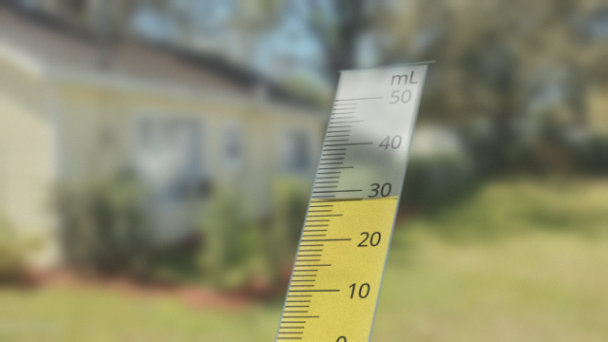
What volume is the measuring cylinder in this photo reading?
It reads 28 mL
